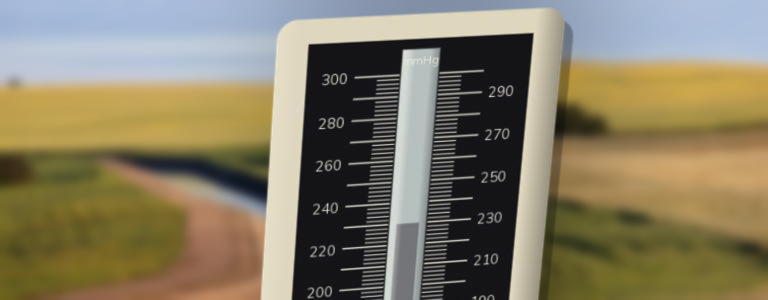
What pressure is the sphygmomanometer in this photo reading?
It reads 230 mmHg
